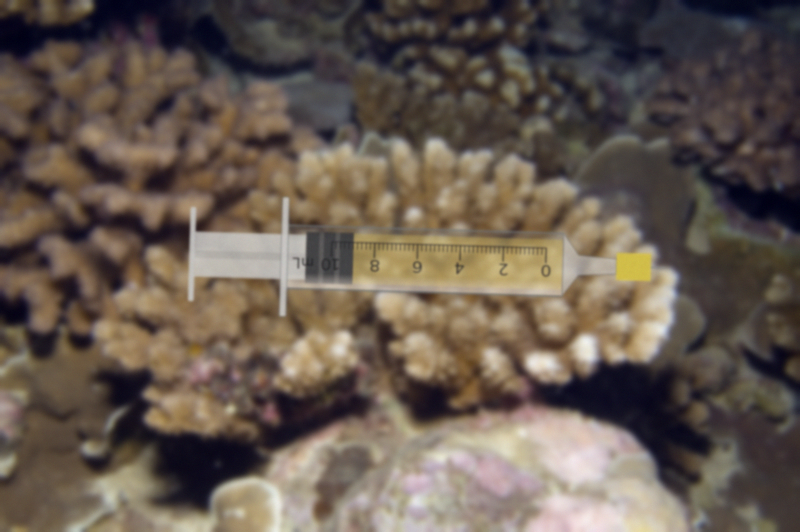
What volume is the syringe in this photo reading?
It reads 9 mL
